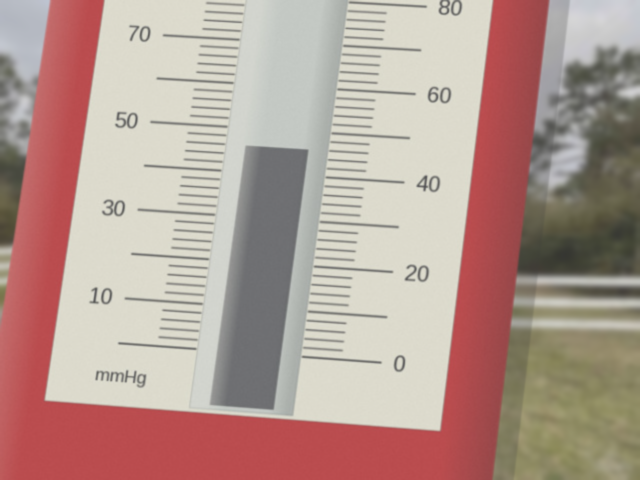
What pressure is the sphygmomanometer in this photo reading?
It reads 46 mmHg
